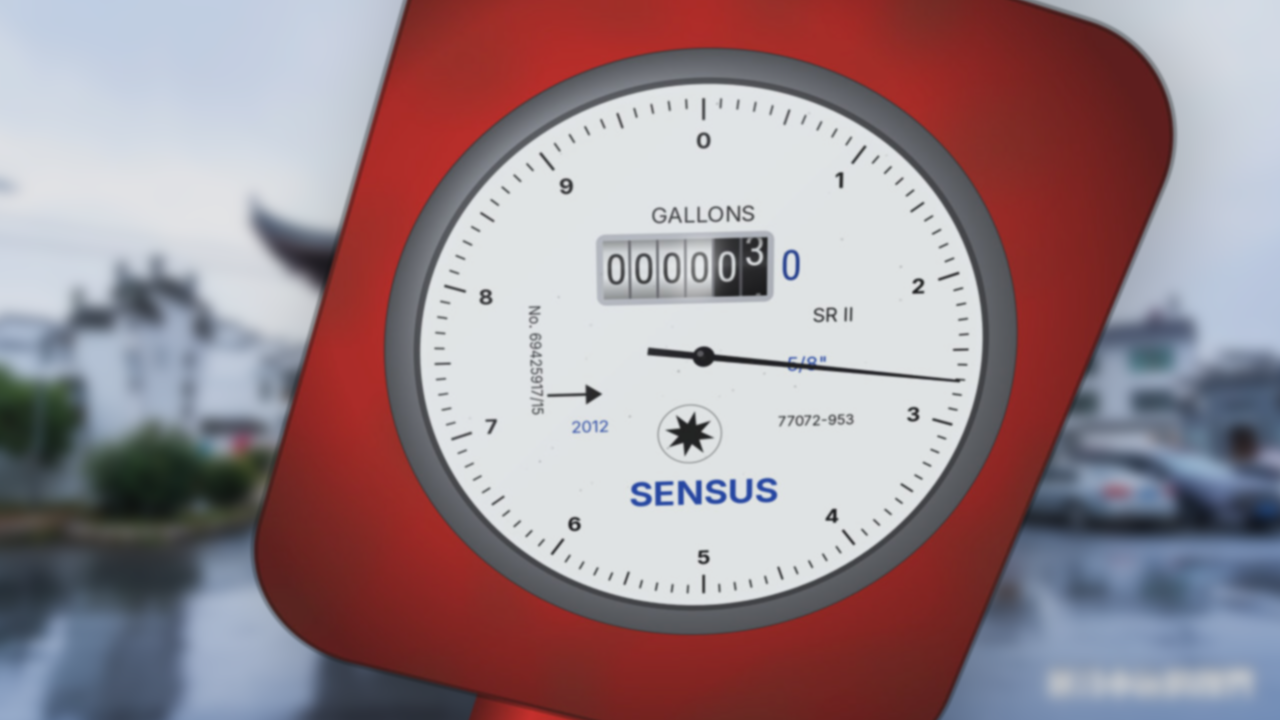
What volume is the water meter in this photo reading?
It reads 32.7 gal
